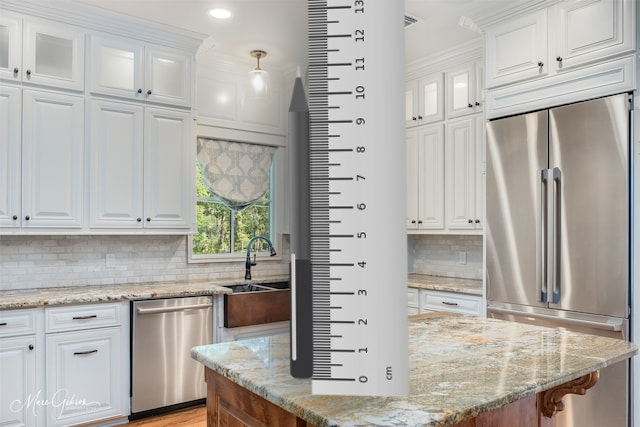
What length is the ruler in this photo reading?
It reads 11 cm
